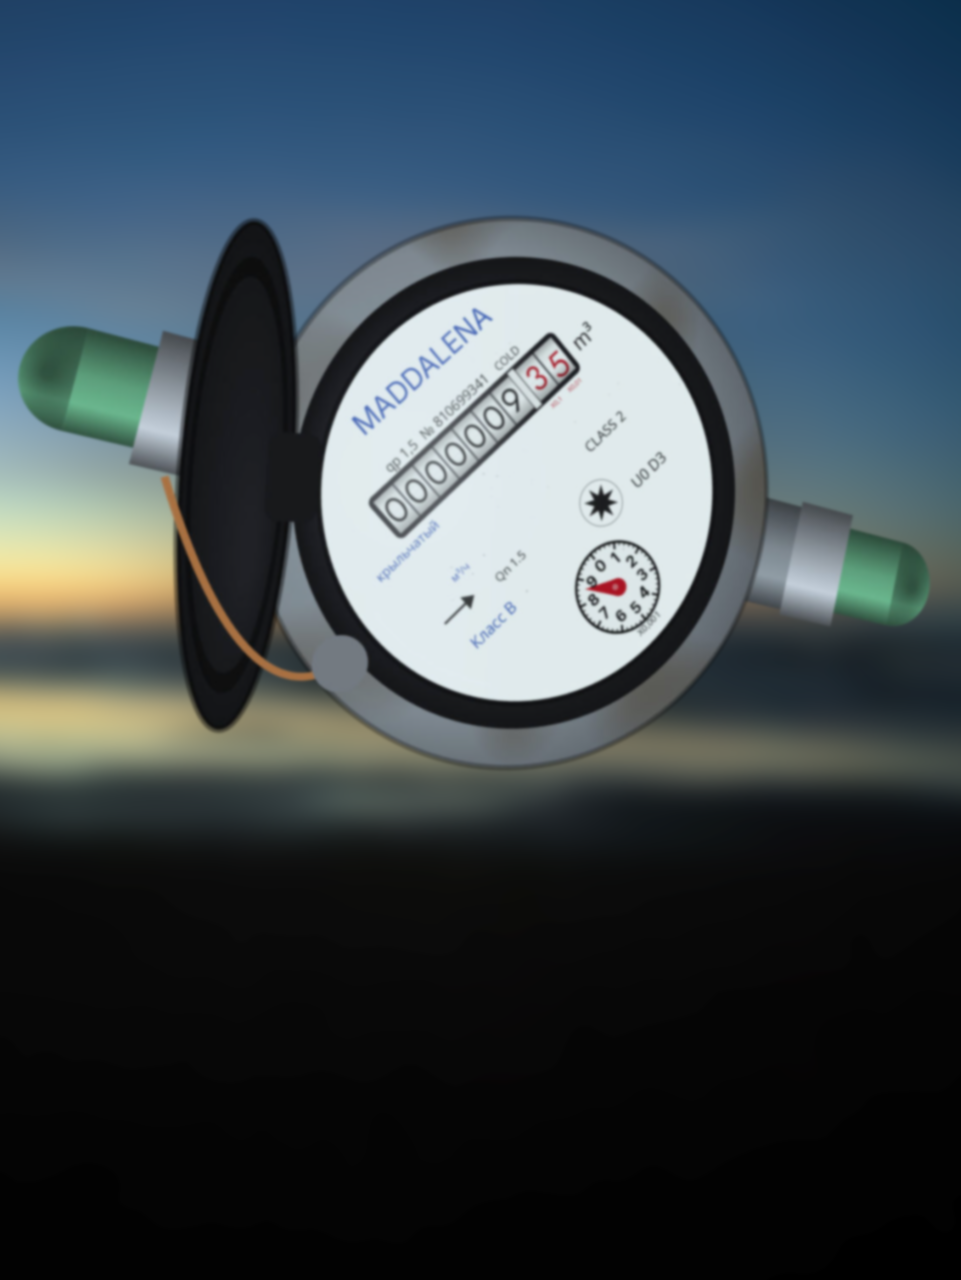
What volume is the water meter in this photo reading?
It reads 9.348 m³
